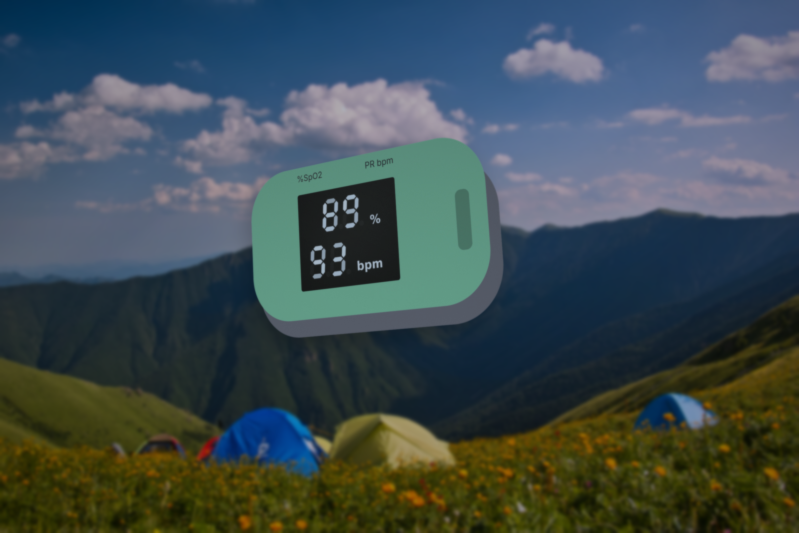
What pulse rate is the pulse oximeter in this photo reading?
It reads 93 bpm
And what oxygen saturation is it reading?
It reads 89 %
